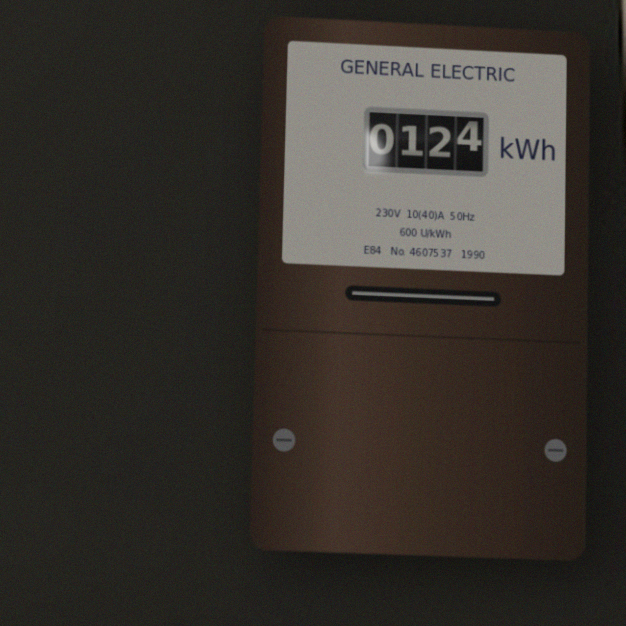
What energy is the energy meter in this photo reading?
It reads 124 kWh
